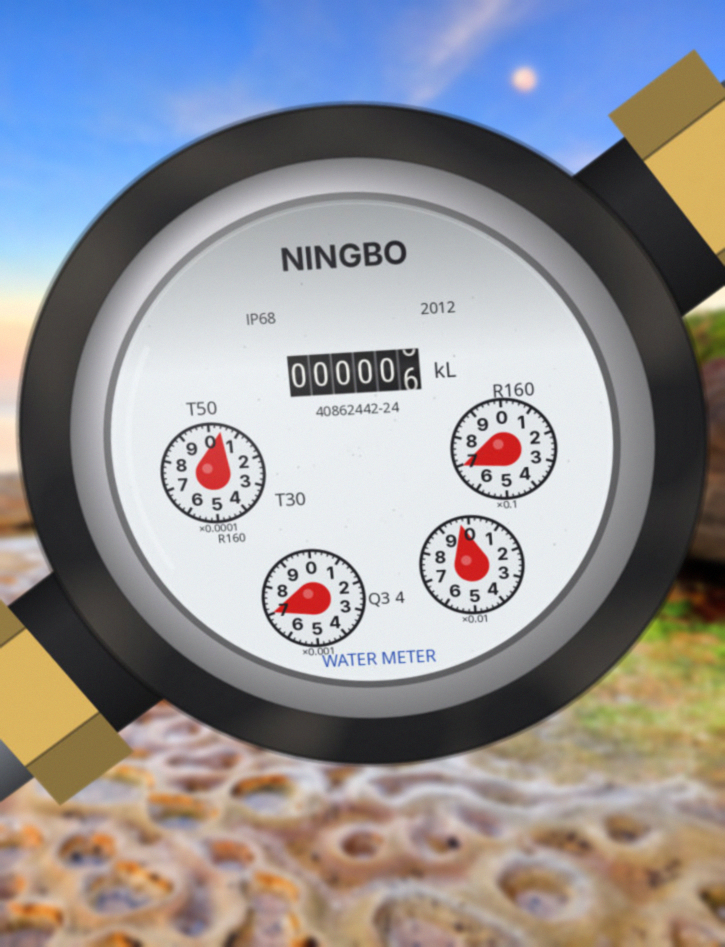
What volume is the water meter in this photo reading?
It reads 5.6970 kL
